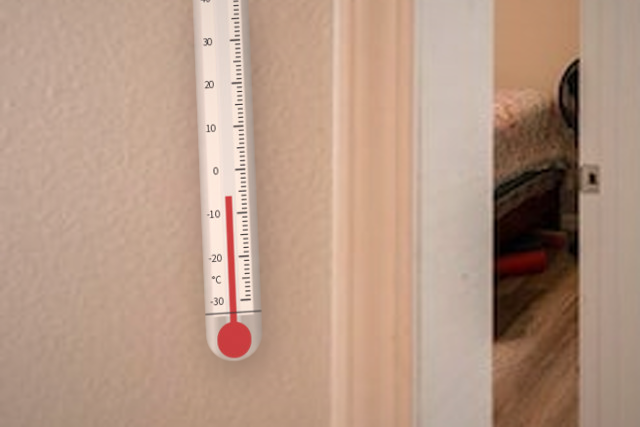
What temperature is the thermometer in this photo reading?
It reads -6 °C
